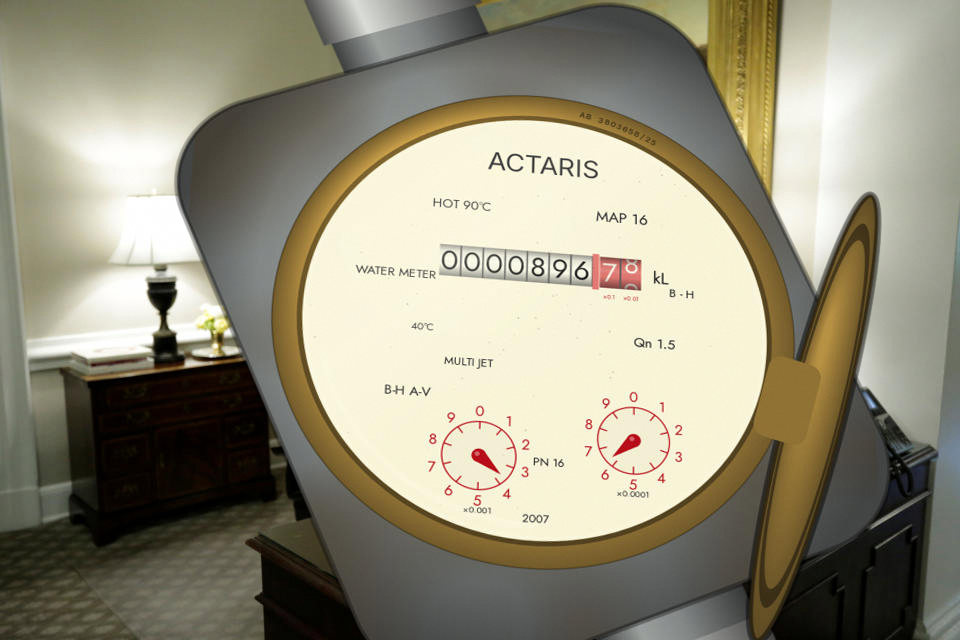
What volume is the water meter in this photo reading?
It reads 896.7836 kL
